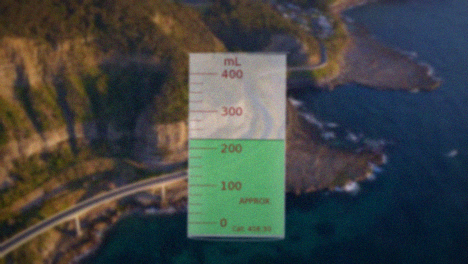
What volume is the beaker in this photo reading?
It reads 225 mL
